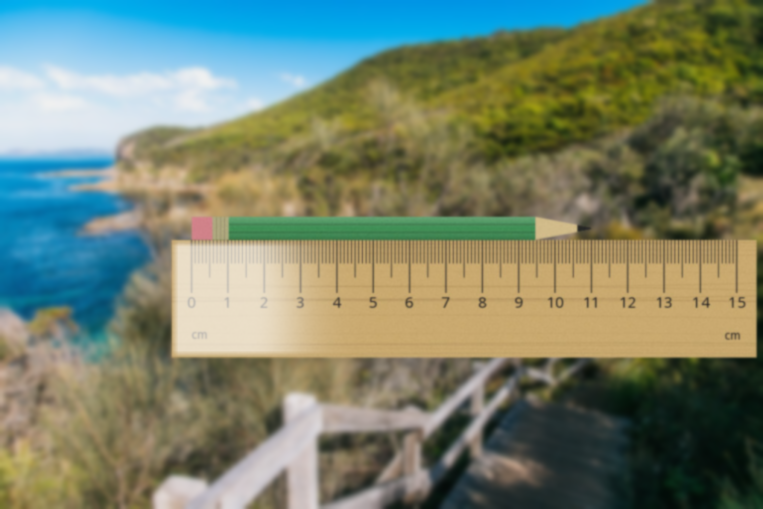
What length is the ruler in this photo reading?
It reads 11 cm
